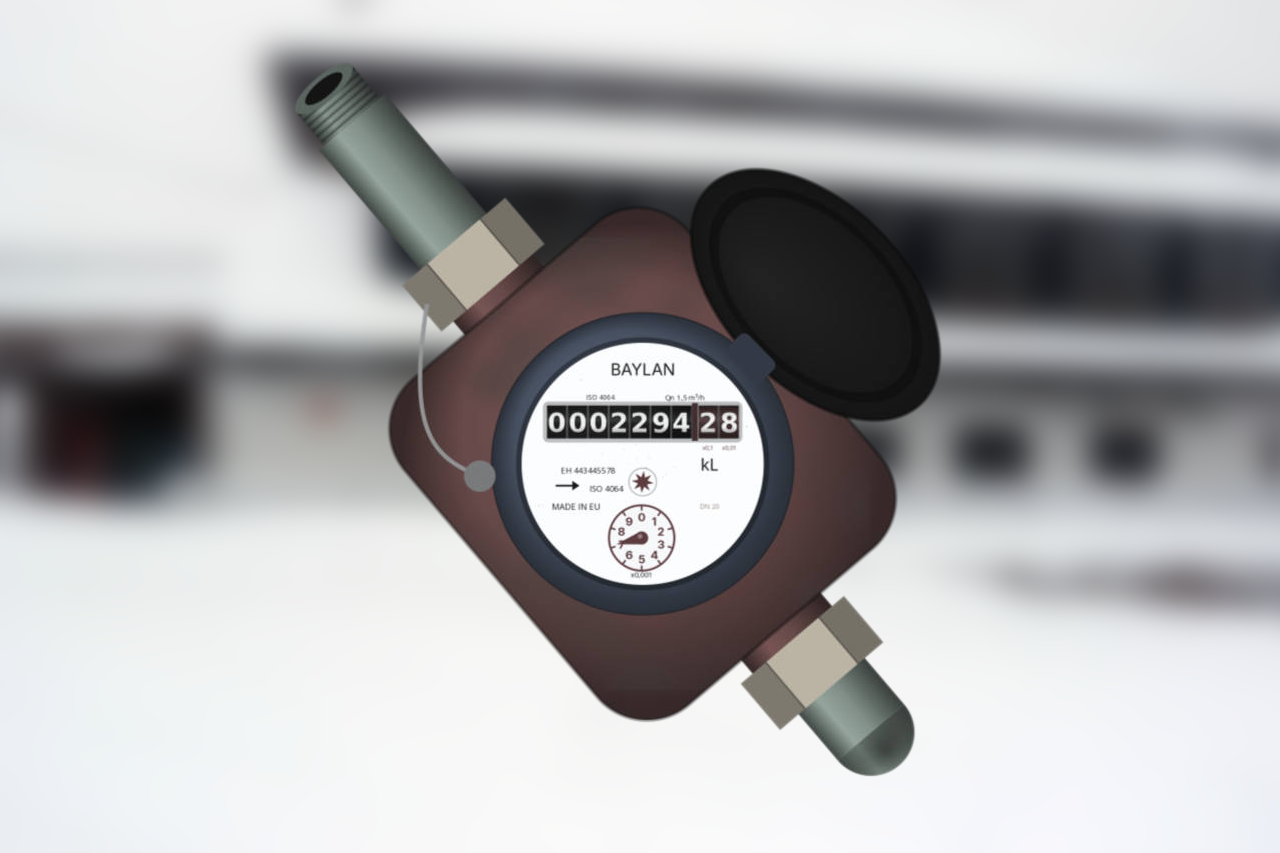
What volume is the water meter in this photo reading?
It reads 2294.287 kL
